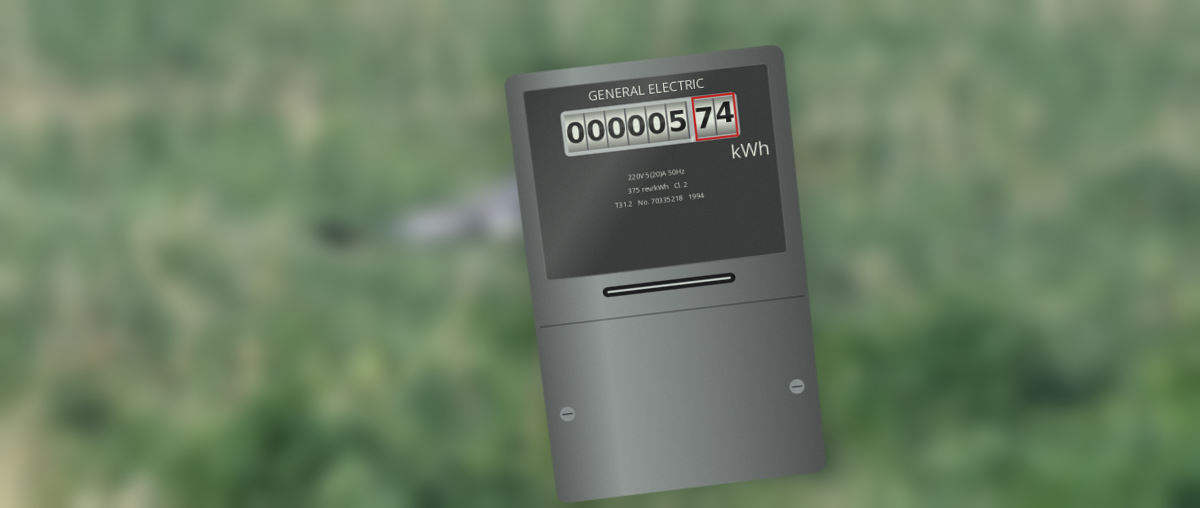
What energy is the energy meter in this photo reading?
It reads 5.74 kWh
